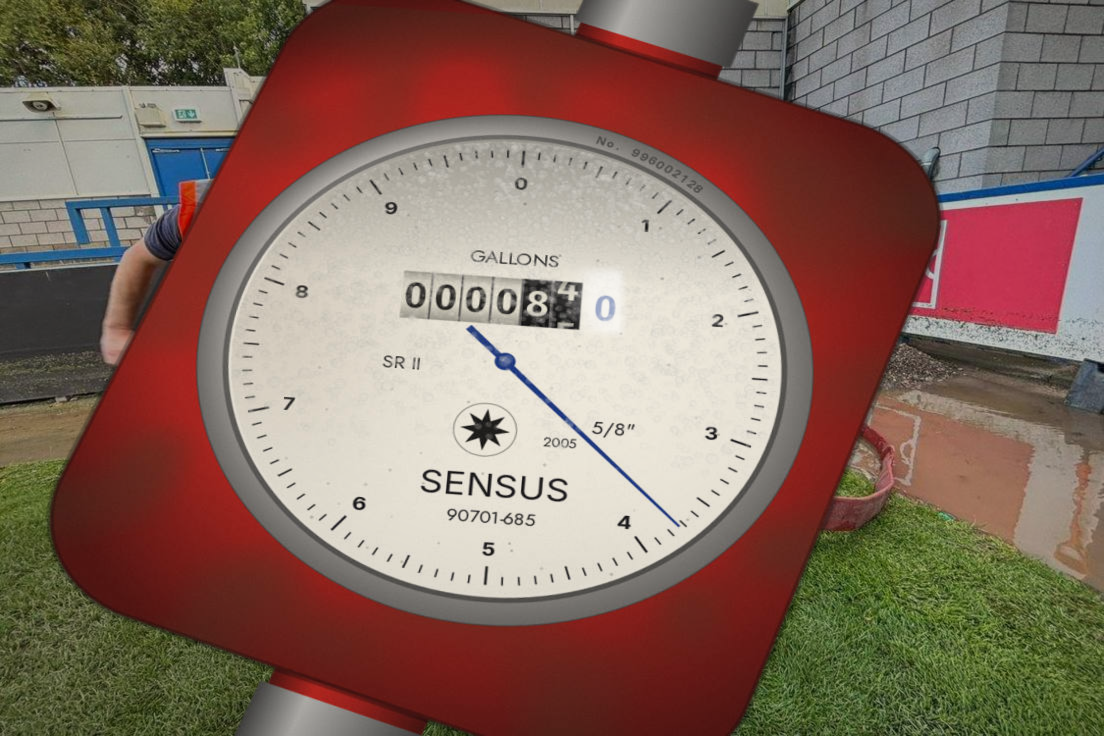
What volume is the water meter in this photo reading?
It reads 843.7 gal
